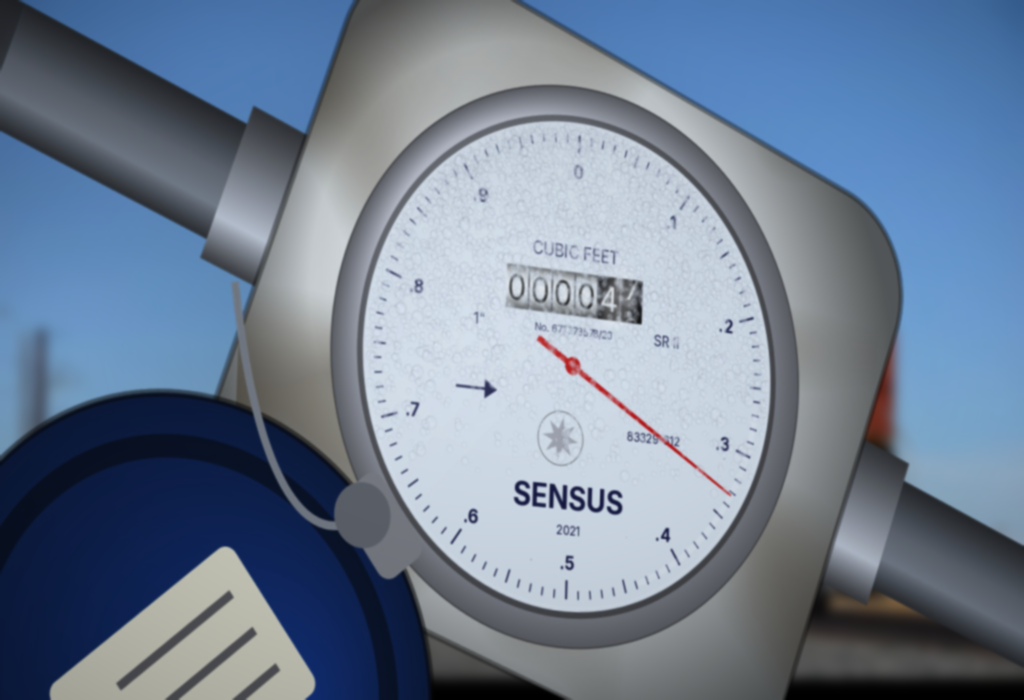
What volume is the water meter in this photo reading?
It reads 47.33 ft³
